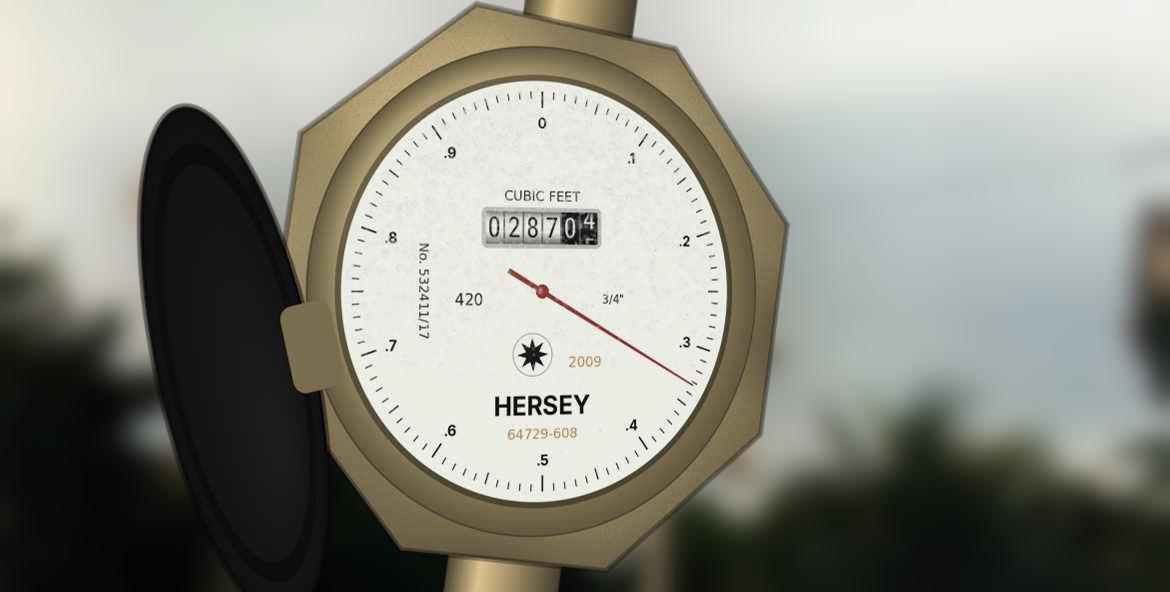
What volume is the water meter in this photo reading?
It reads 28704.33 ft³
